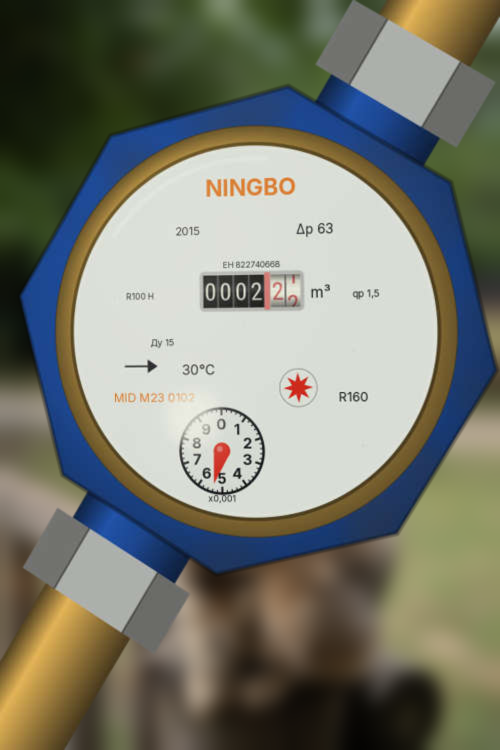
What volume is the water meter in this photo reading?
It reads 2.215 m³
